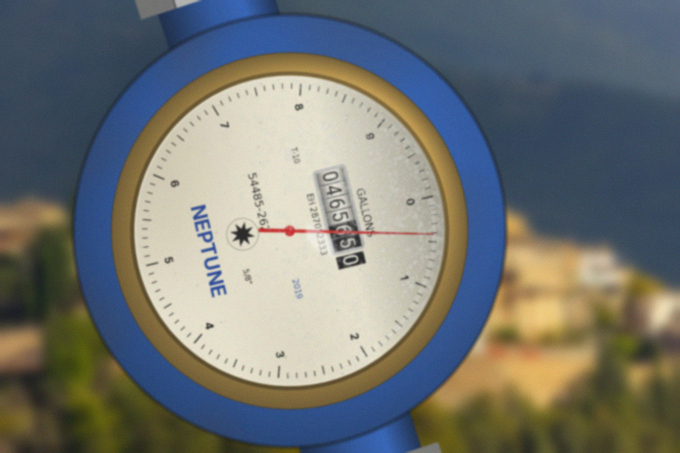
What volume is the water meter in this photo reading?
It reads 465650.4 gal
